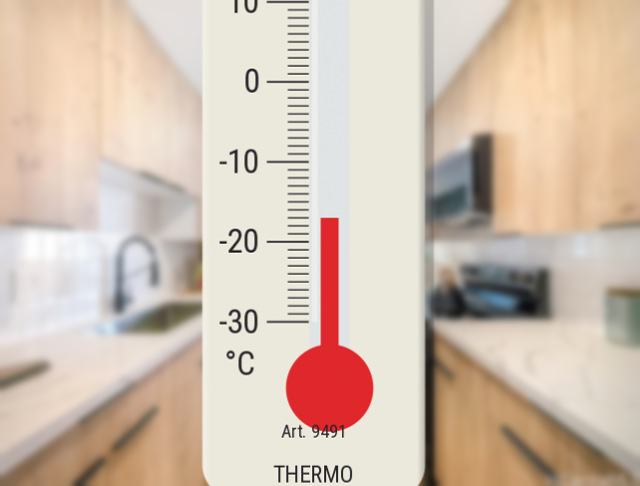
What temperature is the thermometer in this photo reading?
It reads -17 °C
